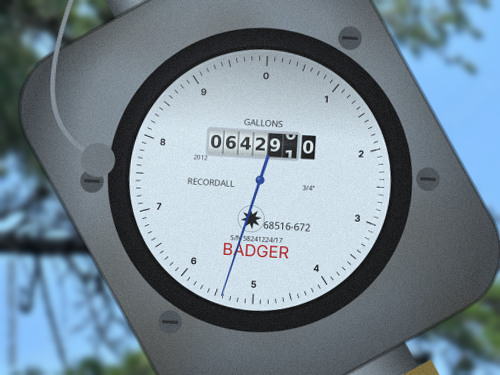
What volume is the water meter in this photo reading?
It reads 642905.4 gal
